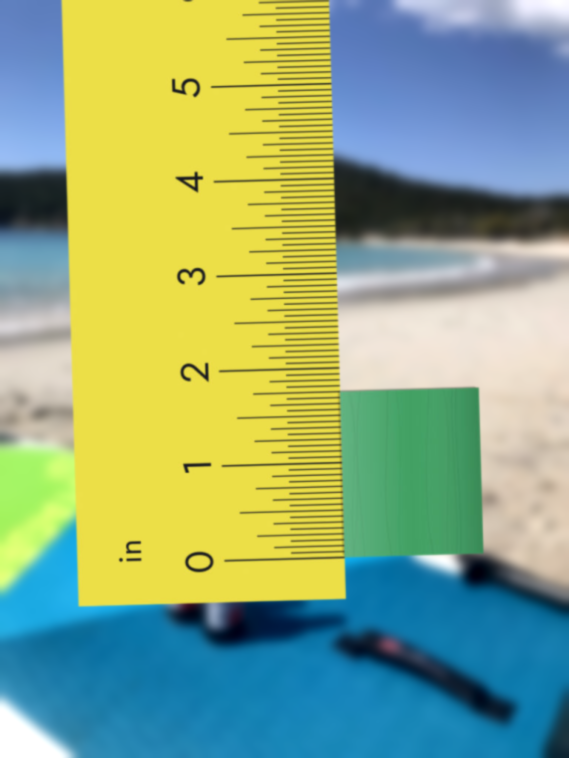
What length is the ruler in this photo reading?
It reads 1.75 in
